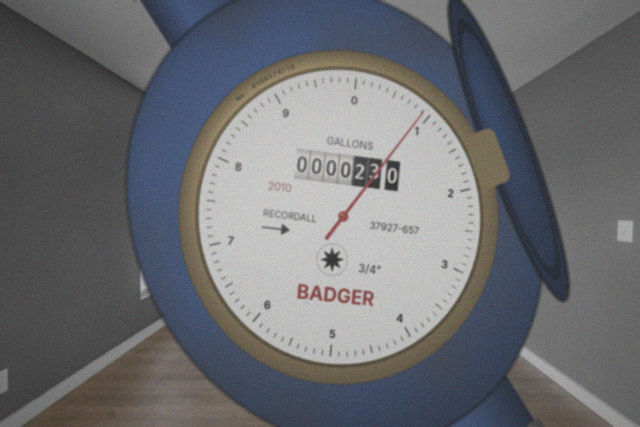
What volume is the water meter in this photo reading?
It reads 230.9 gal
